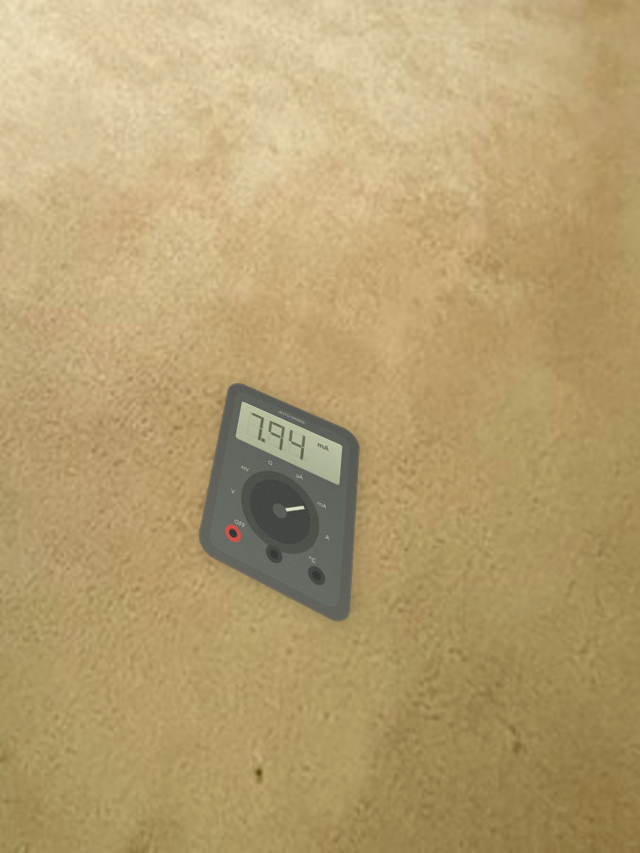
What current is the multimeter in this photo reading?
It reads 7.94 mA
